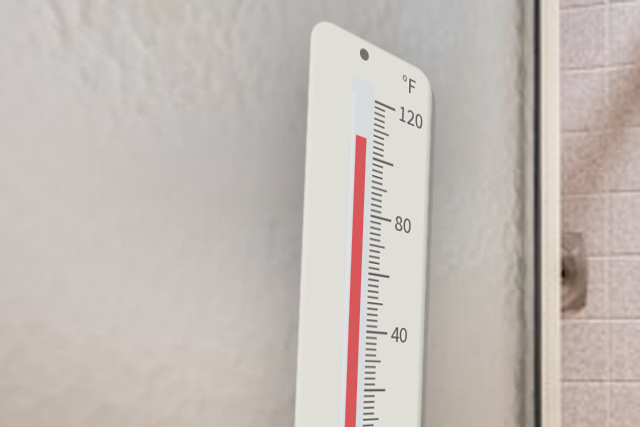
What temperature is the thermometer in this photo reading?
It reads 106 °F
